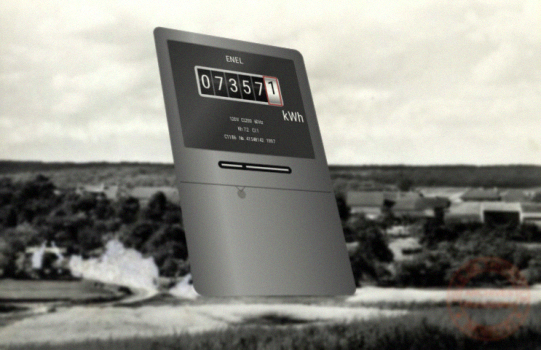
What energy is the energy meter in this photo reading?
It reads 7357.1 kWh
